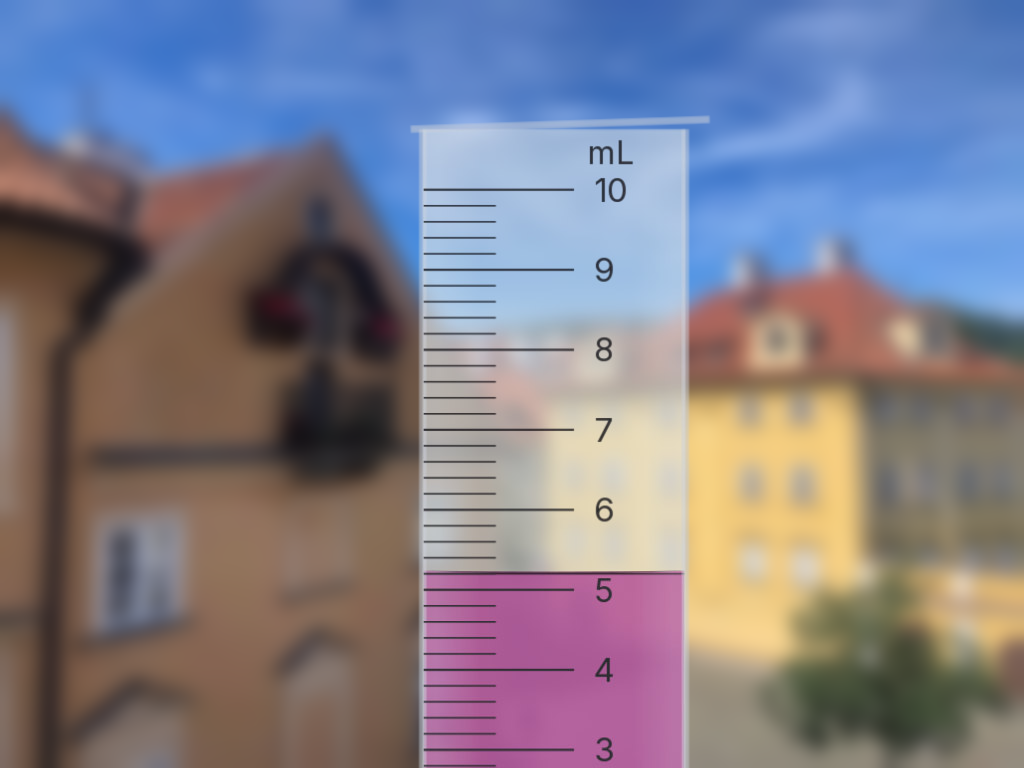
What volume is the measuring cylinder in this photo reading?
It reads 5.2 mL
